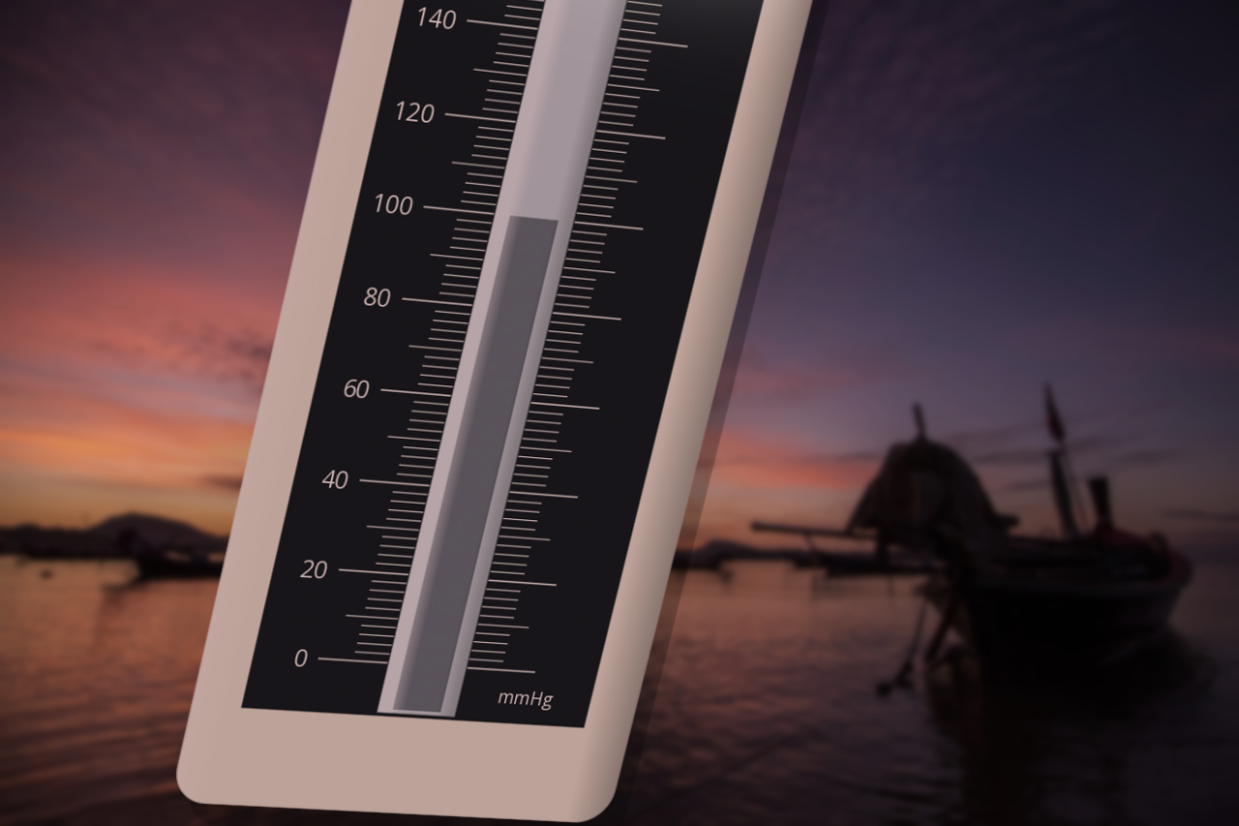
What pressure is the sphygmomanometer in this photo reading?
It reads 100 mmHg
